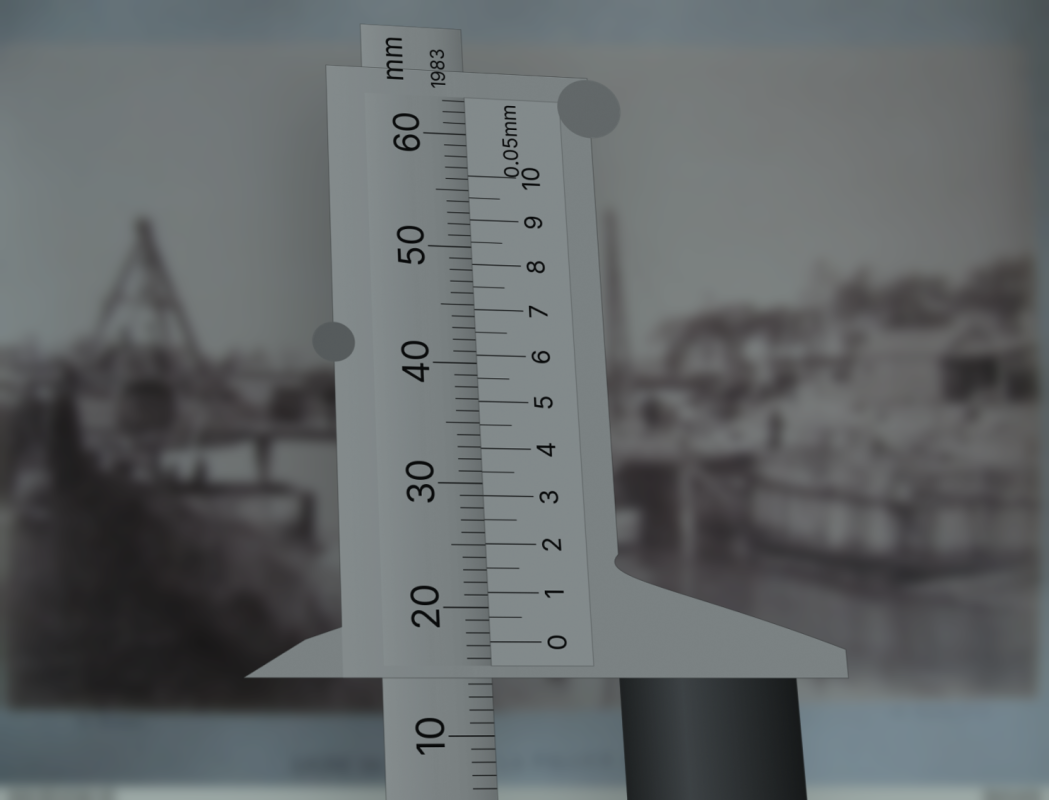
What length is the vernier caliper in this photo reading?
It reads 17.3 mm
